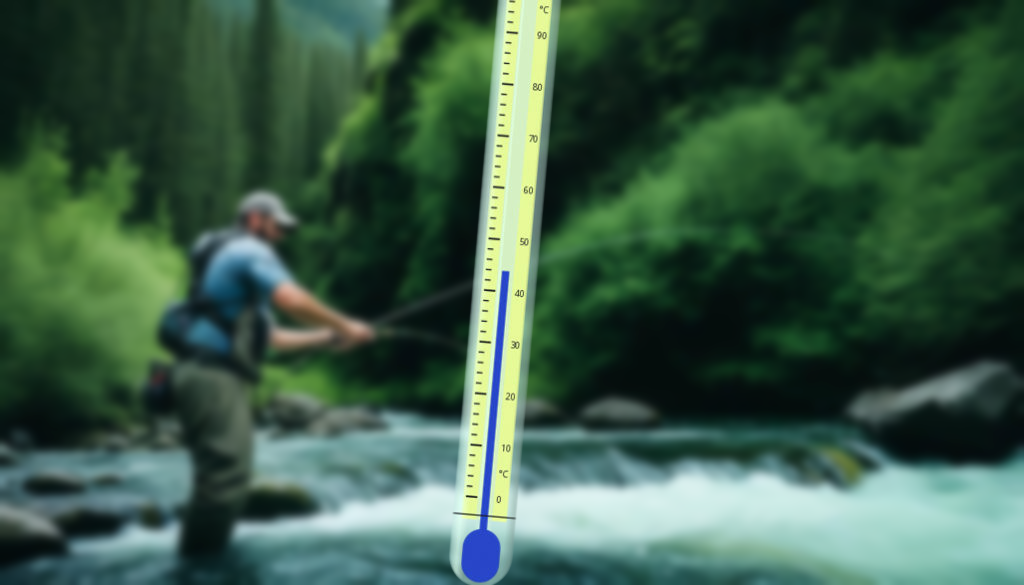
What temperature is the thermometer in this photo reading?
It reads 44 °C
